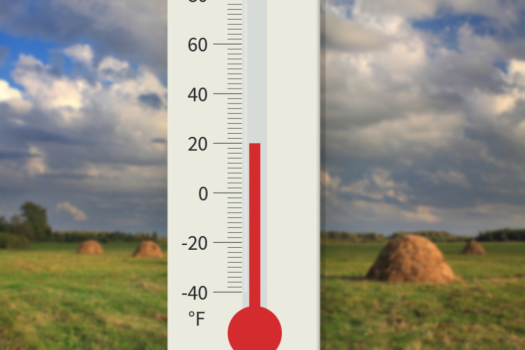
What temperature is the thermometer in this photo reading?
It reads 20 °F
